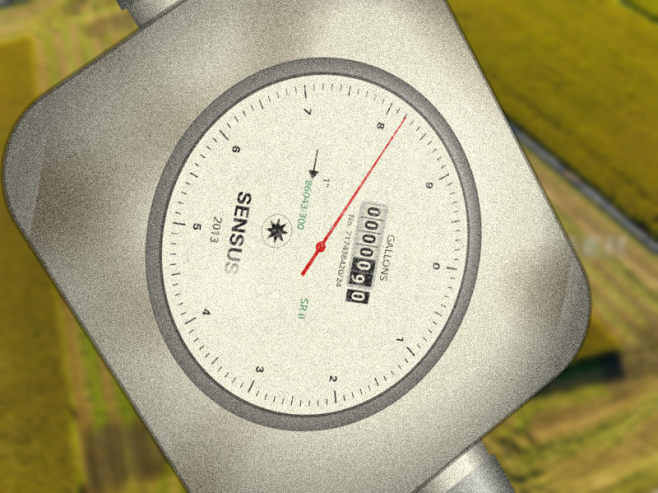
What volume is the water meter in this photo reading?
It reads 88.2 gal
